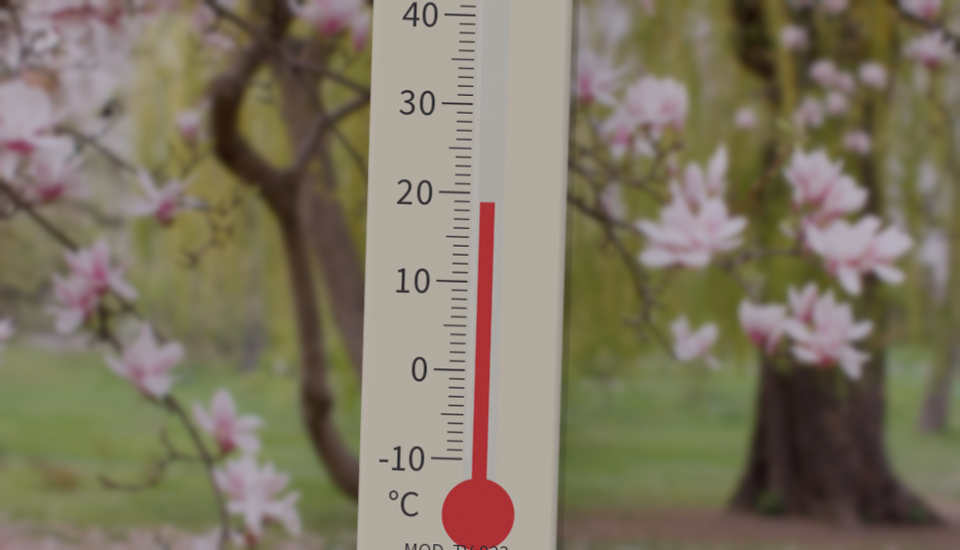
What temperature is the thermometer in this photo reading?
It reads 19 °C
